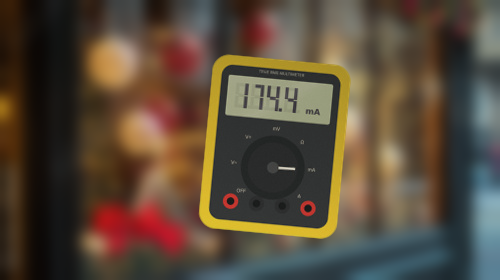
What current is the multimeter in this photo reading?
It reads 174.4 mA
